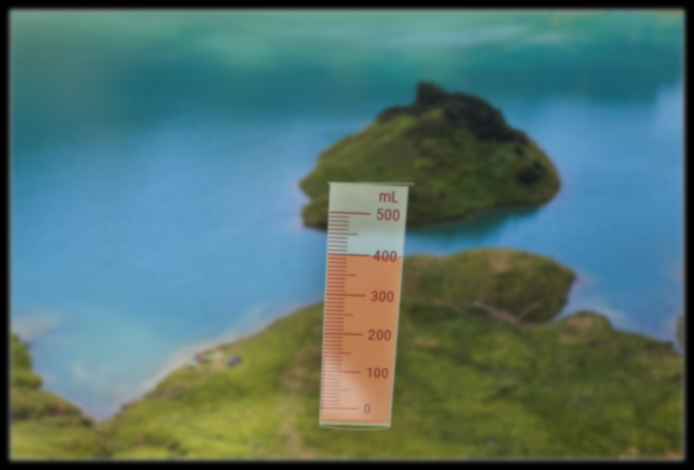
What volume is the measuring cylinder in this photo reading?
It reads 400 mL
